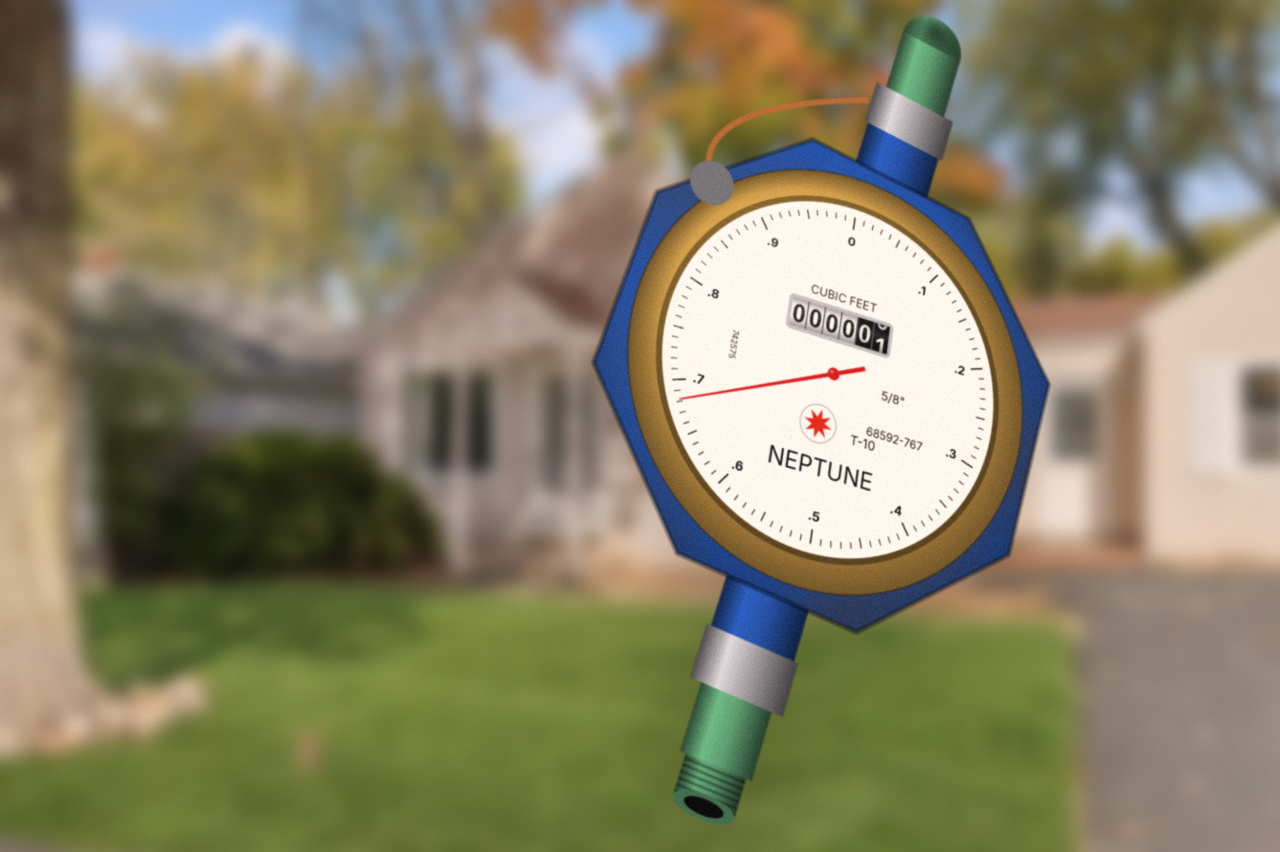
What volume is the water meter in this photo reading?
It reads 0.68 ft³
